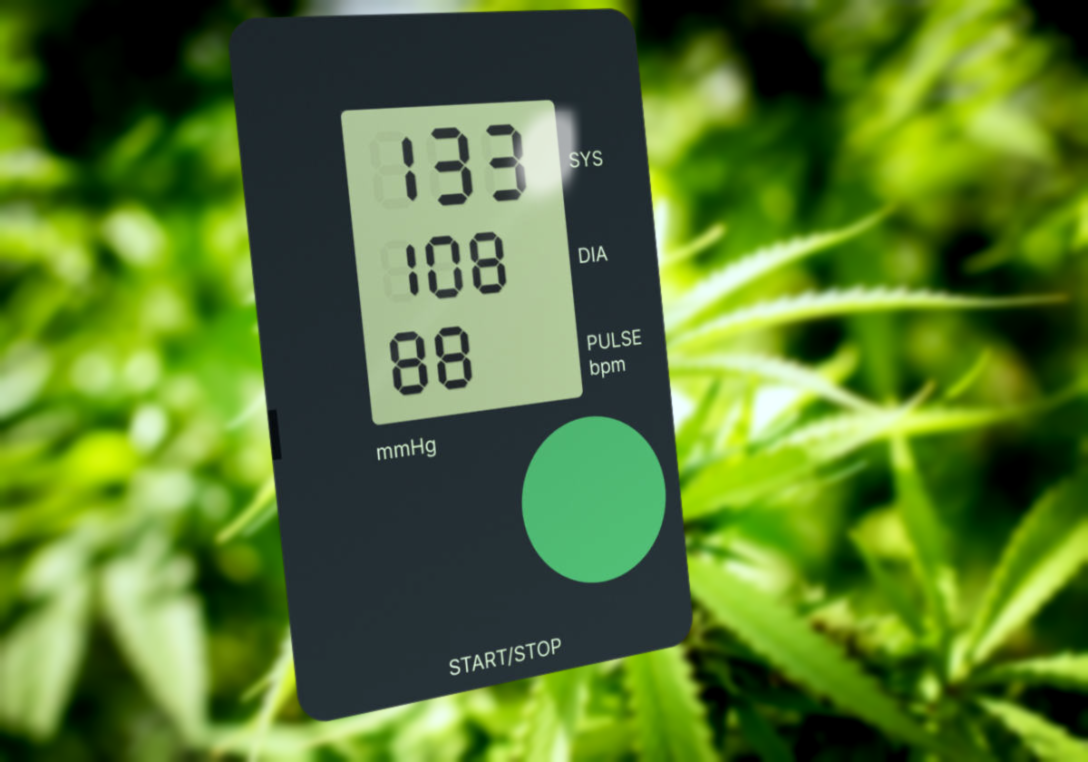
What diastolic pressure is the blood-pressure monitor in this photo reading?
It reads 108 mmHg
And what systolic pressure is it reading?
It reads 133 mmHg
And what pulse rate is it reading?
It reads 88 bpm
